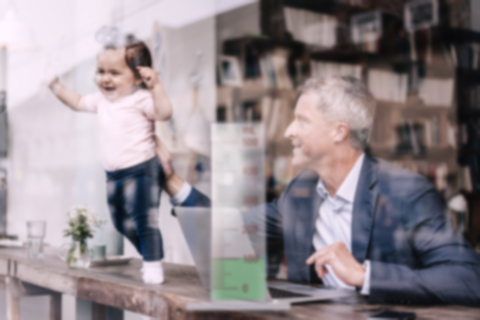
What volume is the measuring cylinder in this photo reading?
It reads 100 mL
